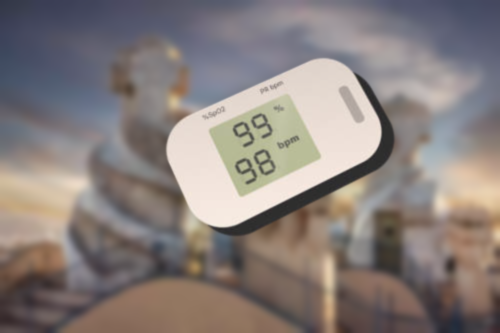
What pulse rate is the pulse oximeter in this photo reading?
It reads 98 bpm
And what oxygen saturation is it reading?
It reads 99 %
